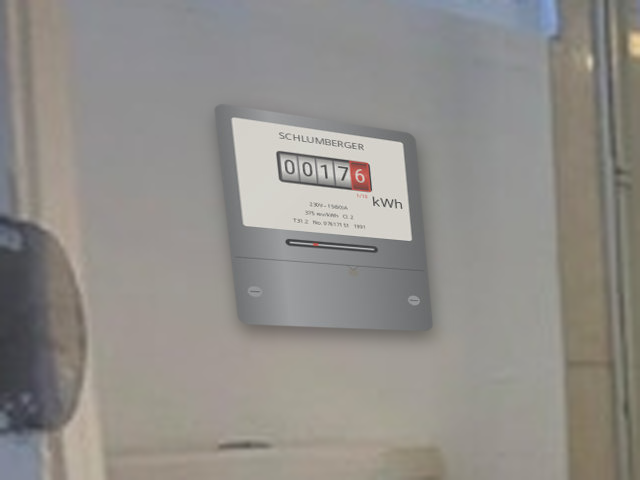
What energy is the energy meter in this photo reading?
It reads 17.6 kWh
